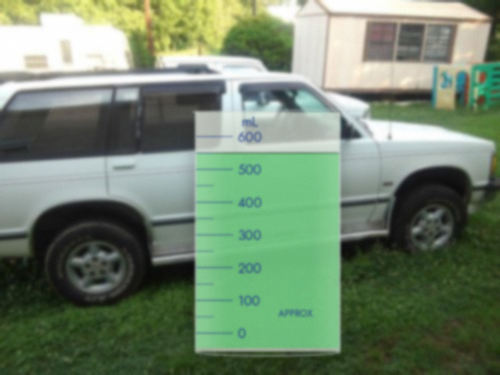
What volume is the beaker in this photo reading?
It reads 550 mL
